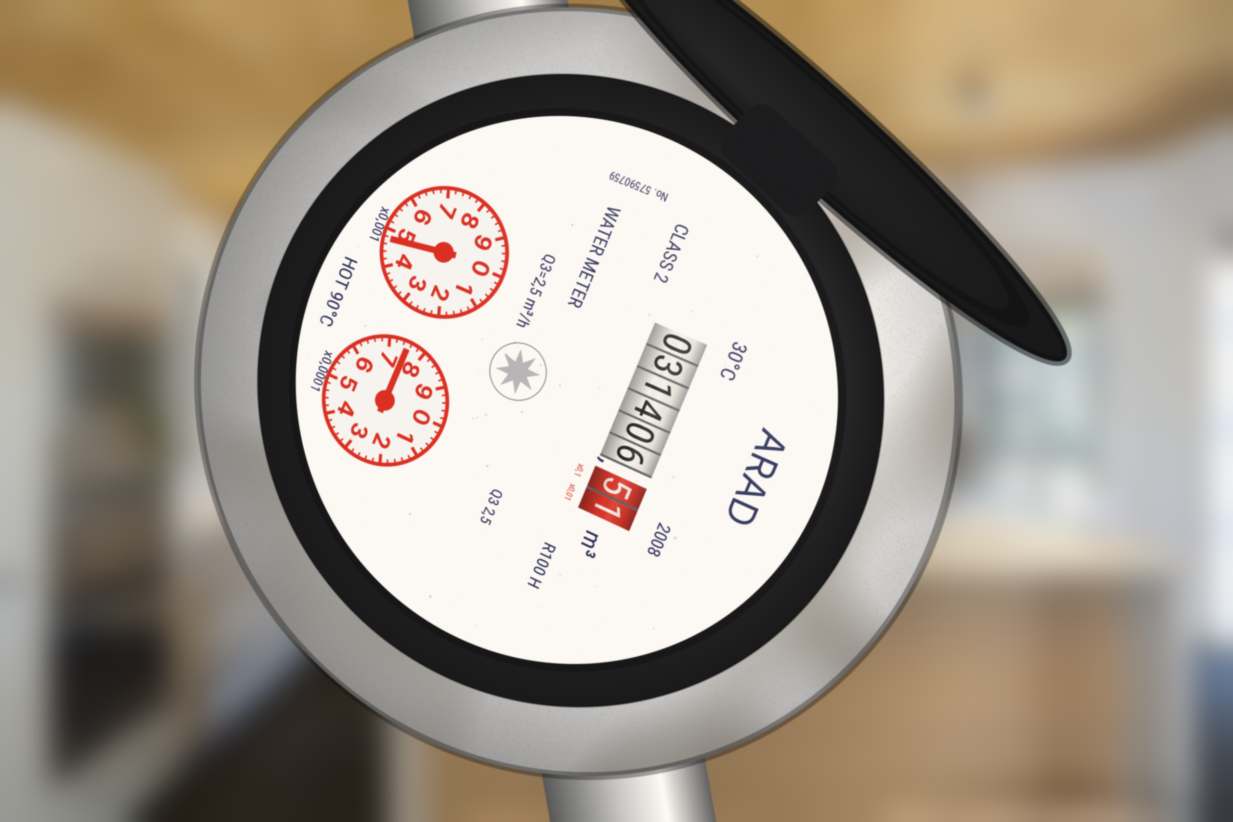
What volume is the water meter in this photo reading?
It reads 31406.5147 m³
